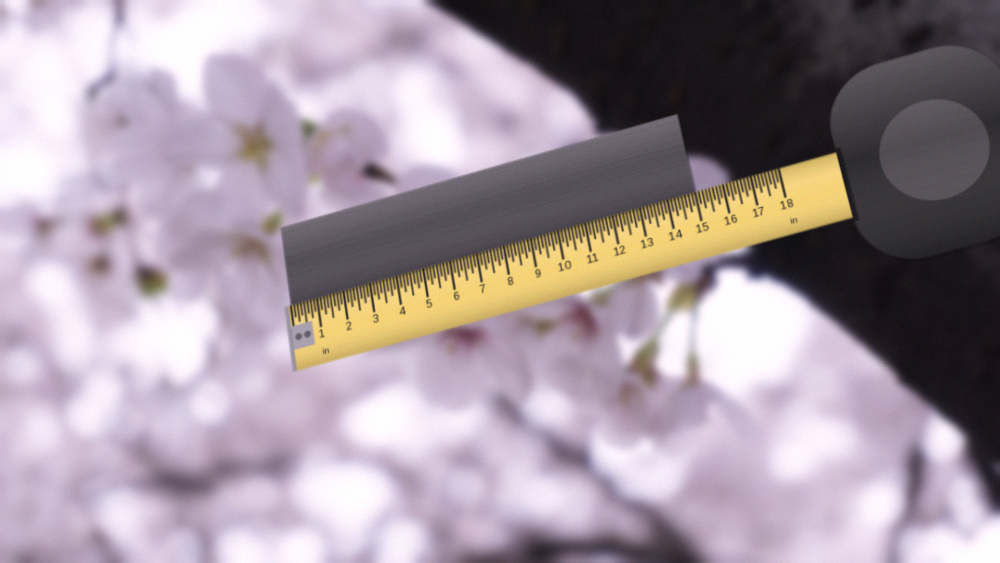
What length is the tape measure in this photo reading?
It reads 15 in
